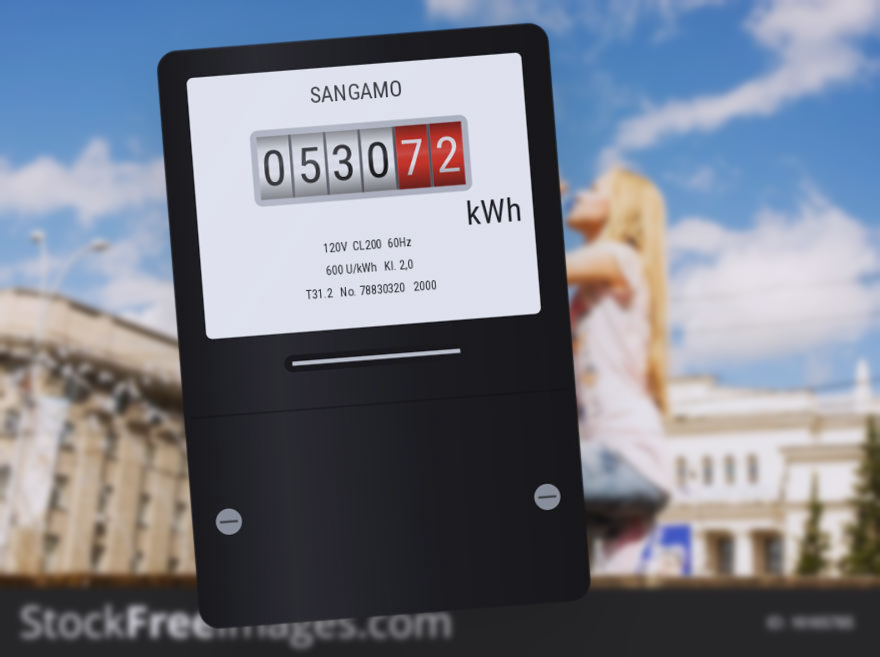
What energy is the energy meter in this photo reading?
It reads 530.72 kWh
